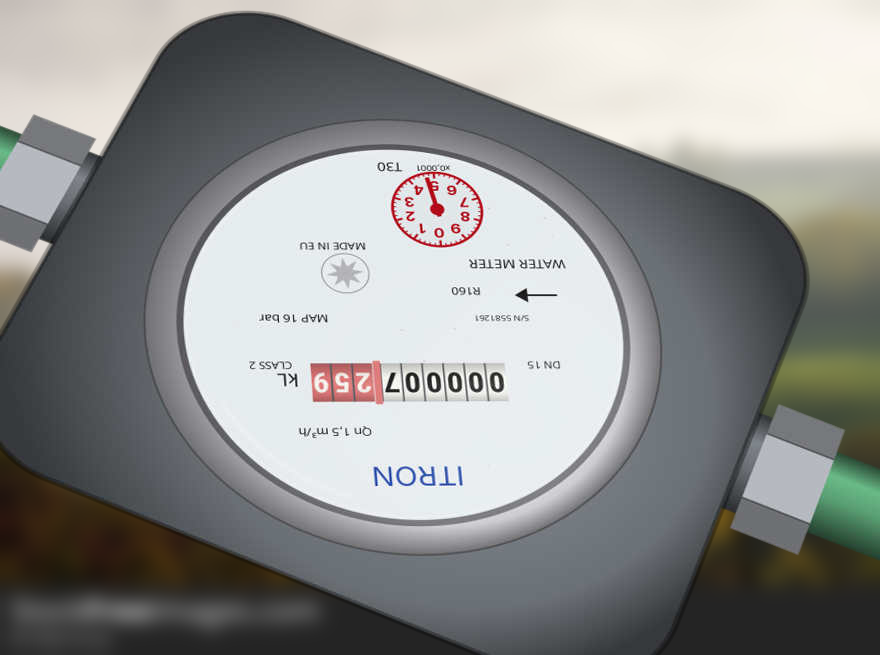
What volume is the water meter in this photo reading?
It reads 7.2594 kL
